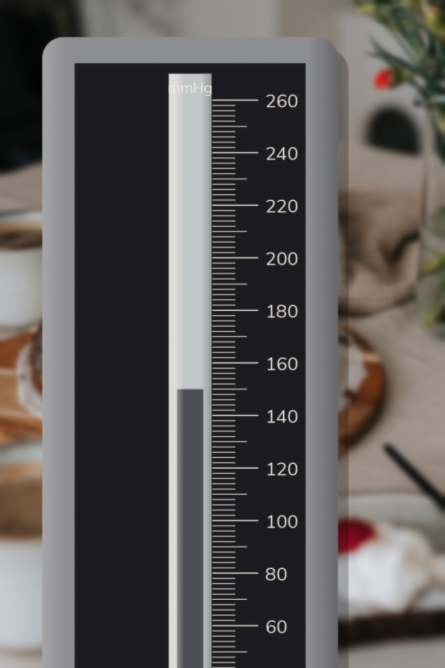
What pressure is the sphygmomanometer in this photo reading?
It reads 150 mmHg
